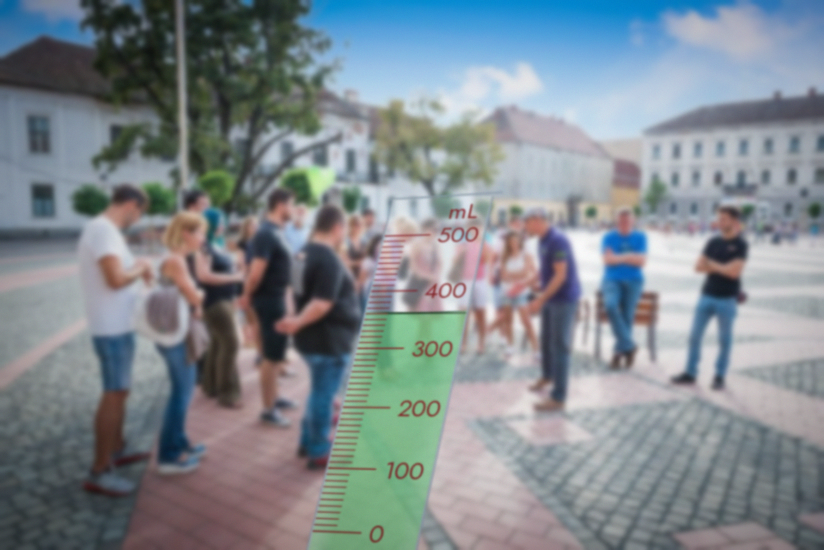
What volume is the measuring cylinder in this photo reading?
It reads 360 mL
